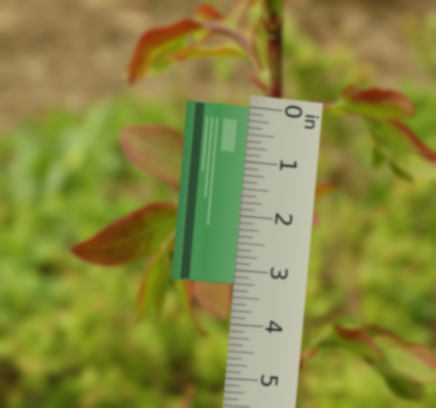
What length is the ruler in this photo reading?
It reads 3.25 in
